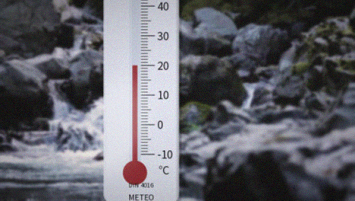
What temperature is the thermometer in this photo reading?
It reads 20 °C
